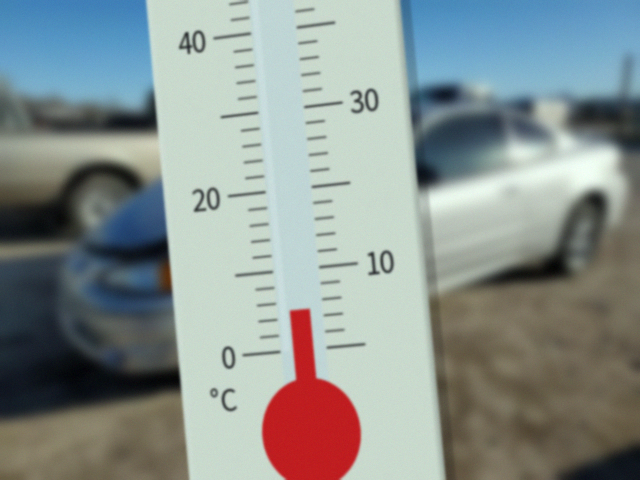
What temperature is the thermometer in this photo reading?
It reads 5 °C
